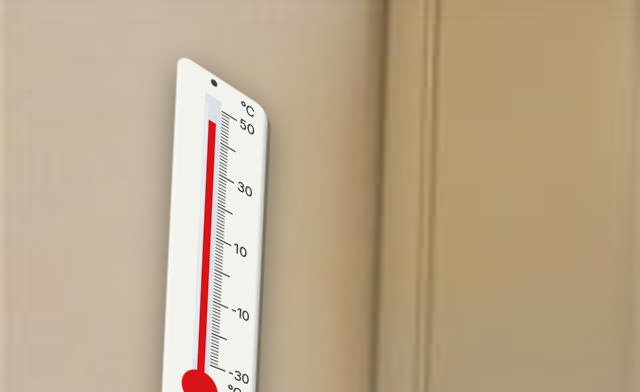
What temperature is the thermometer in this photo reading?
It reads 45 °C
